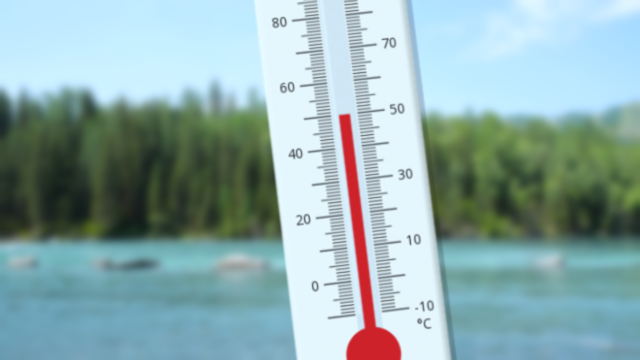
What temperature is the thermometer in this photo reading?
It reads 50 °C
